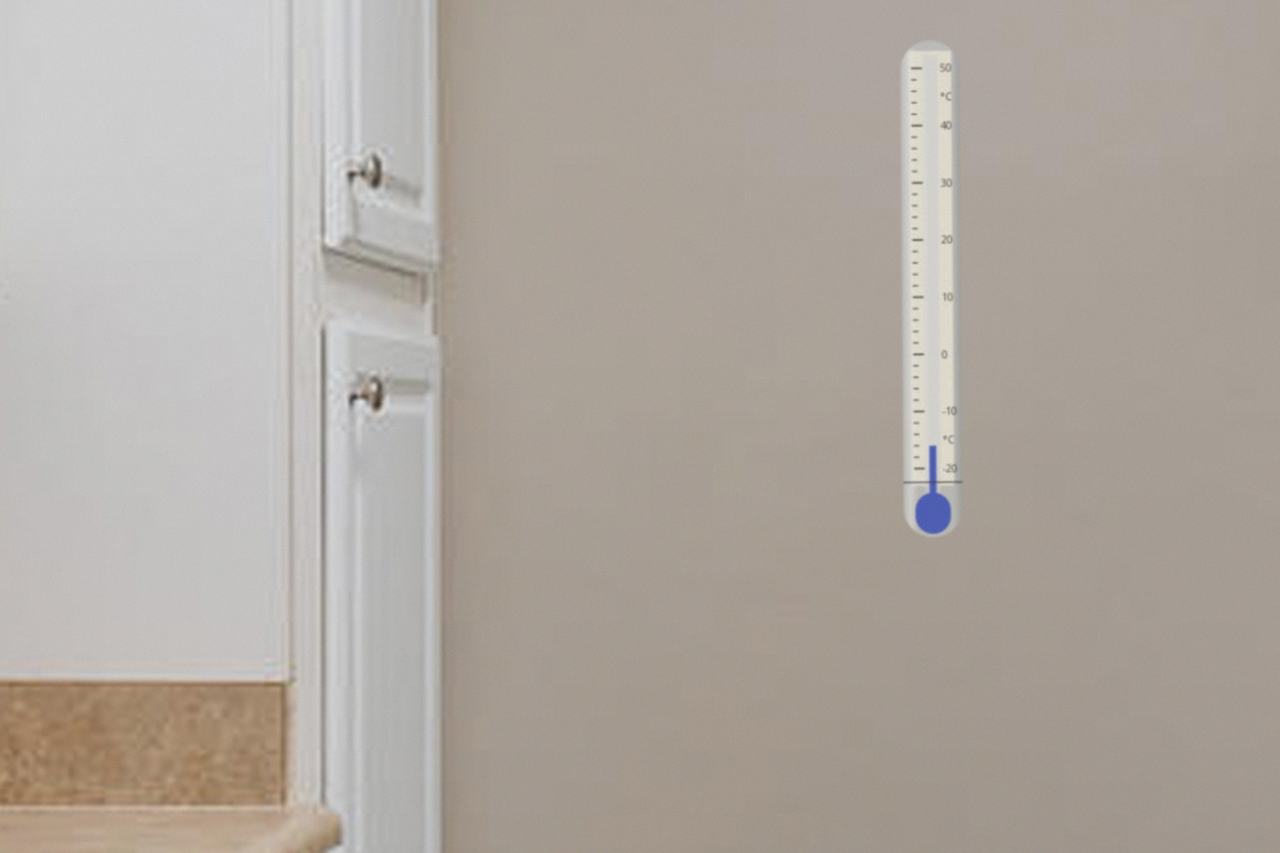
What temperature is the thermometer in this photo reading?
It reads -16 °C
